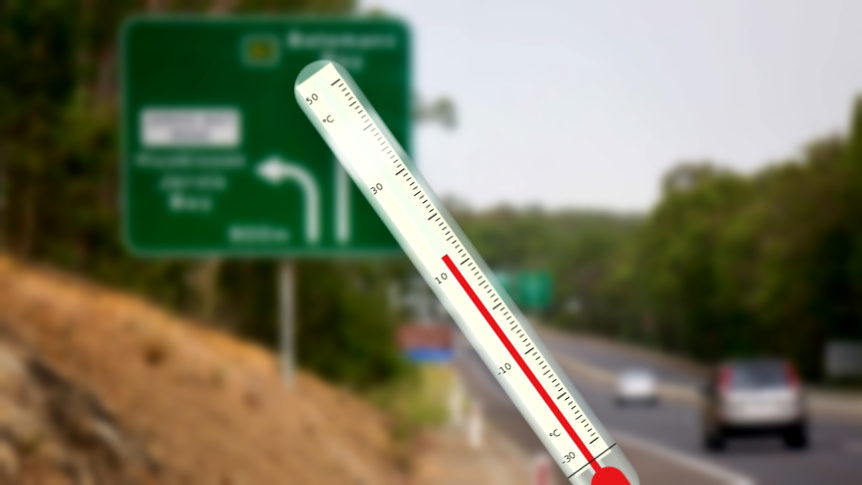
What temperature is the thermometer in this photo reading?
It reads 13 °C
